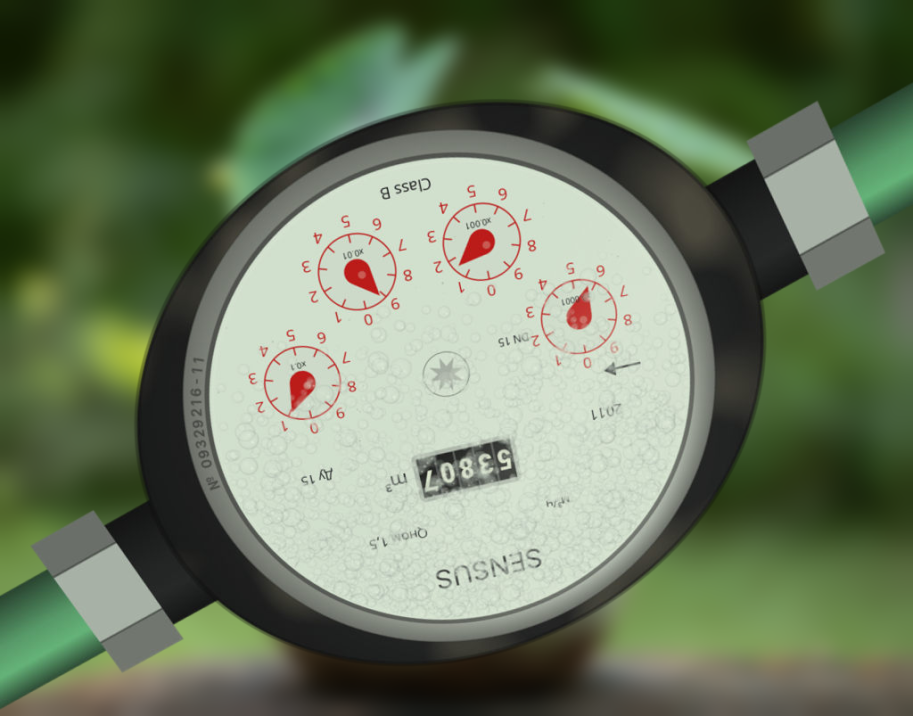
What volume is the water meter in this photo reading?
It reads 53807.0915 m³
